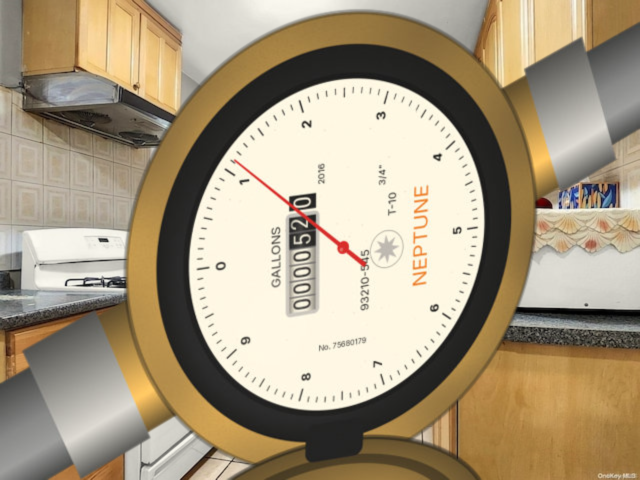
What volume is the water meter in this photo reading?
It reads 521.1 gal
